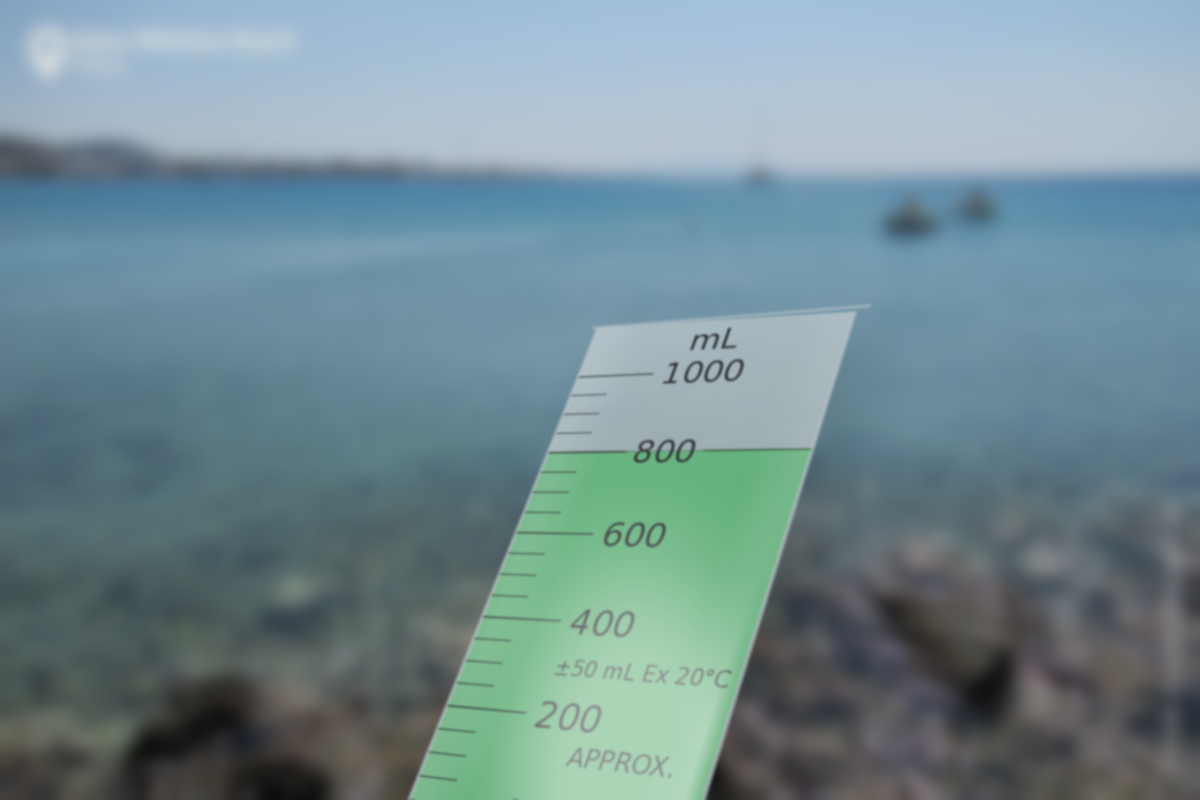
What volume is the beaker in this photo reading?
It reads 800 mL
